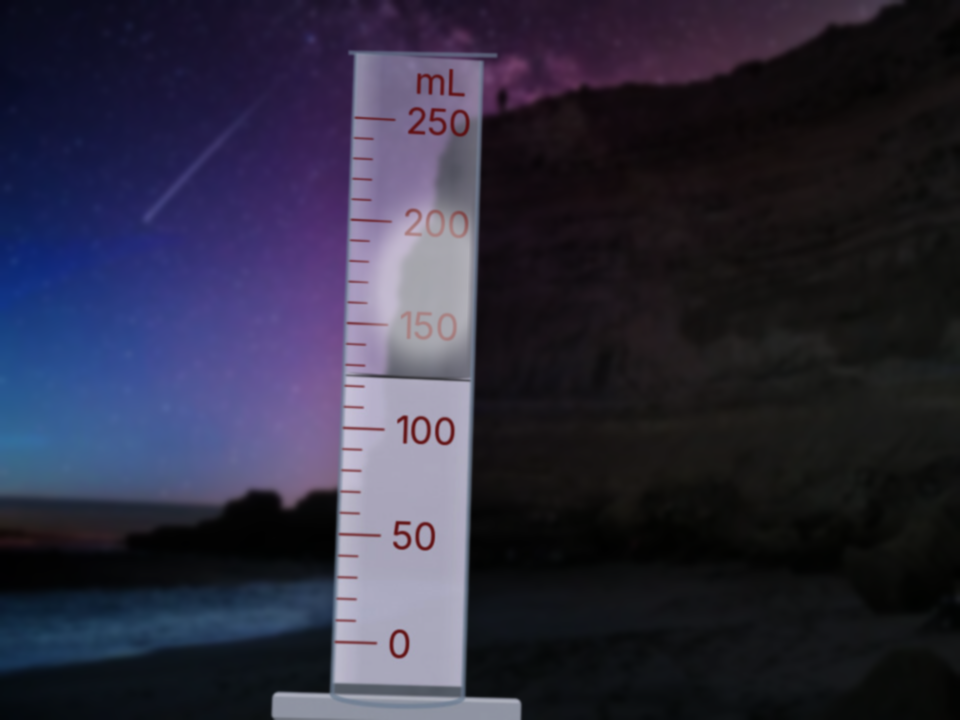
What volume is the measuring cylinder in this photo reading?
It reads 125 mL
